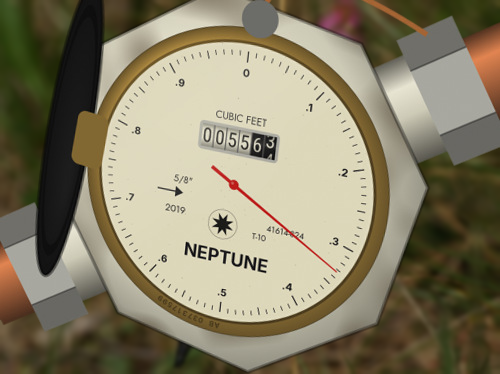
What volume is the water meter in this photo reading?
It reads 5563.33 ft³
